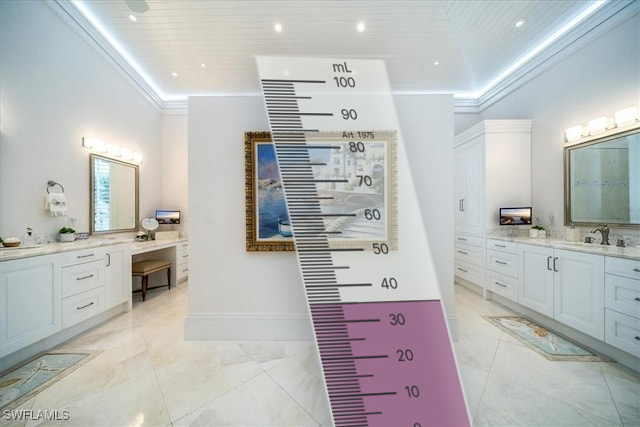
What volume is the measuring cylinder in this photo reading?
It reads 35 mL
